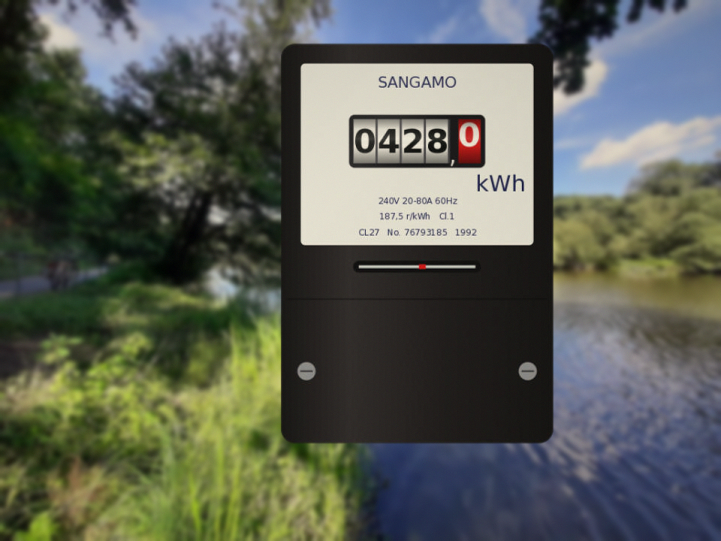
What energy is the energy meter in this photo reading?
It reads 428.0 kWh
